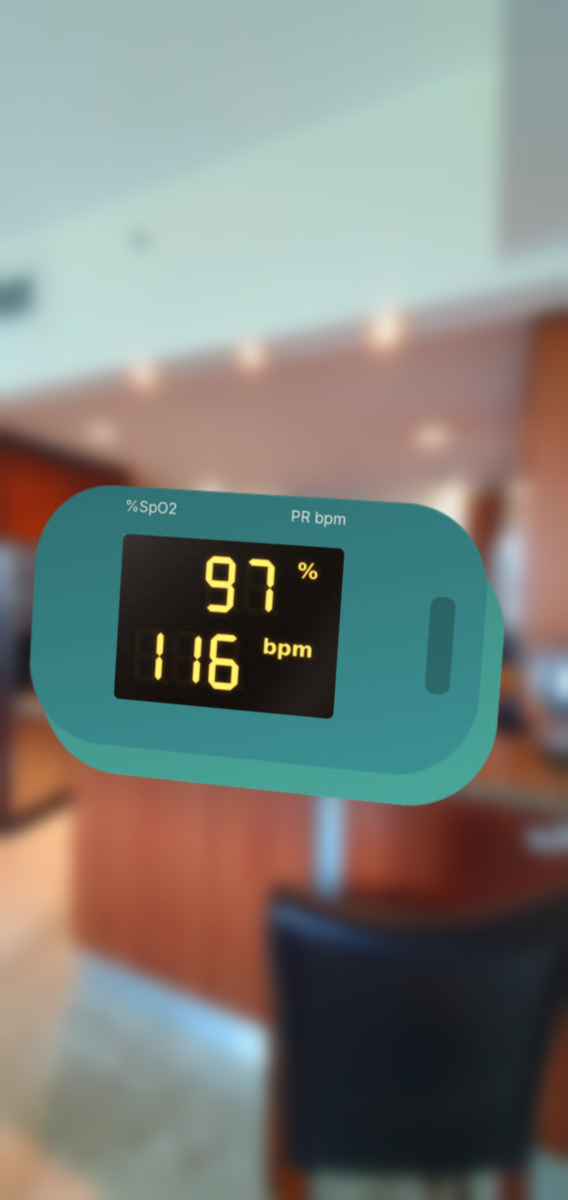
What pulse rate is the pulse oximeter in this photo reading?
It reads 116 bpm
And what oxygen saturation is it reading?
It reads 97 %
